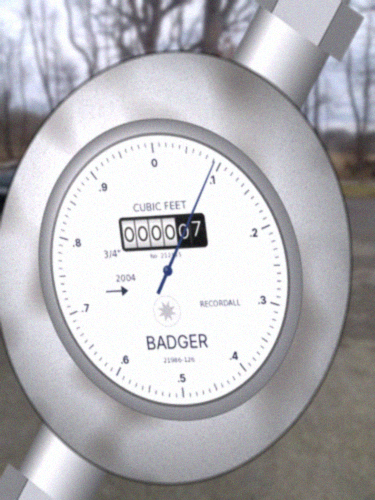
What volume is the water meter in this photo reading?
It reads 7.09 ft³
